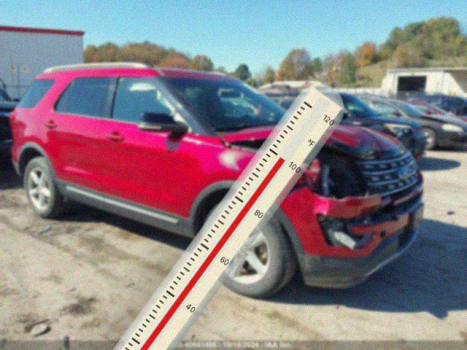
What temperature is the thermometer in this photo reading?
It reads 100 °F
